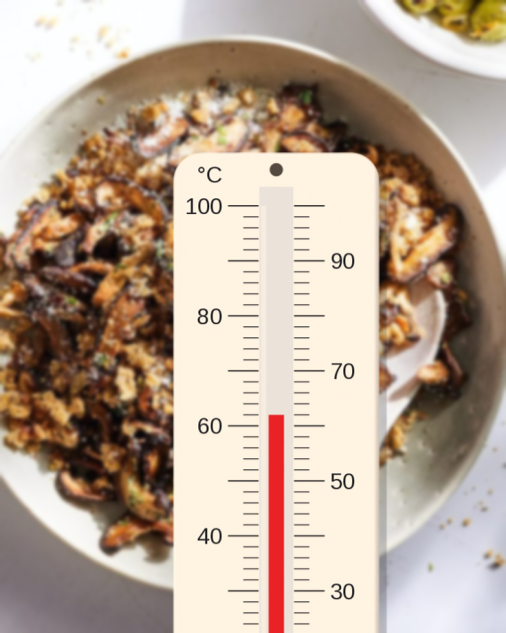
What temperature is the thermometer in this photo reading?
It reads 62 °C
